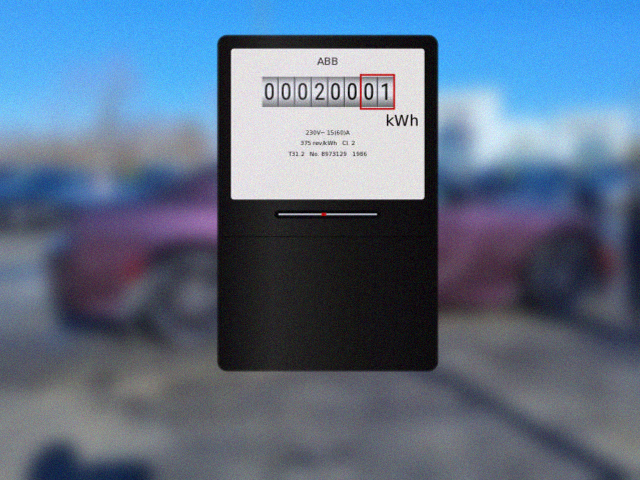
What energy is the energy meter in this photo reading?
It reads 200.01 kWh
